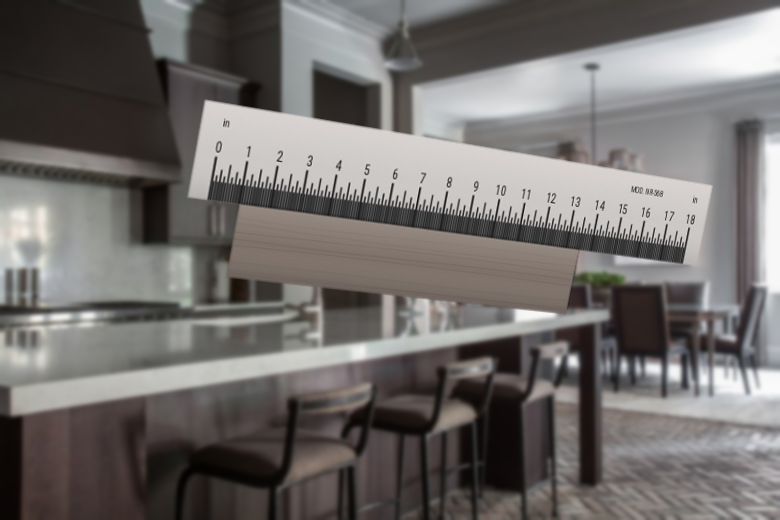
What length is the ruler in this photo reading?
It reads 12.5 in
